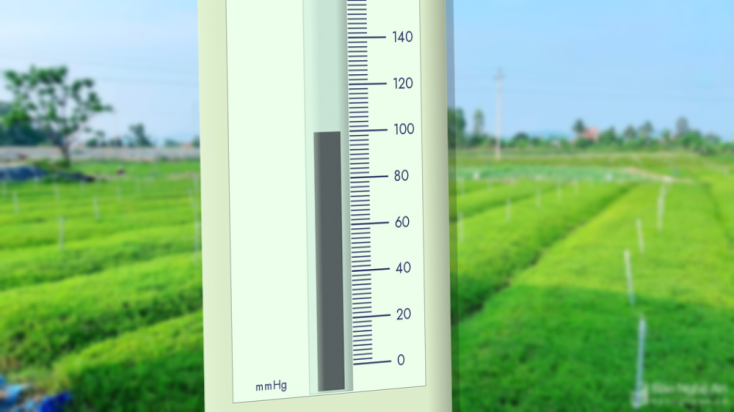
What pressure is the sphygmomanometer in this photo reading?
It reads 100 mmHg
